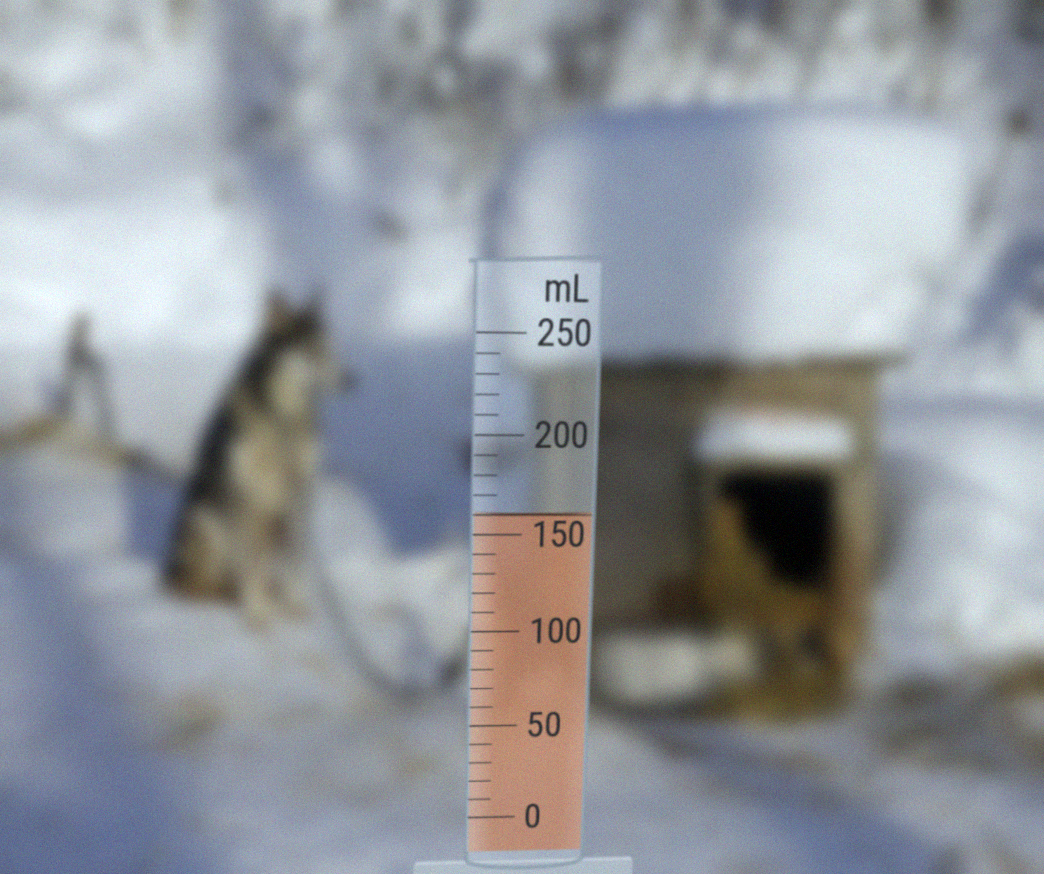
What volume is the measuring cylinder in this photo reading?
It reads 160 mL
